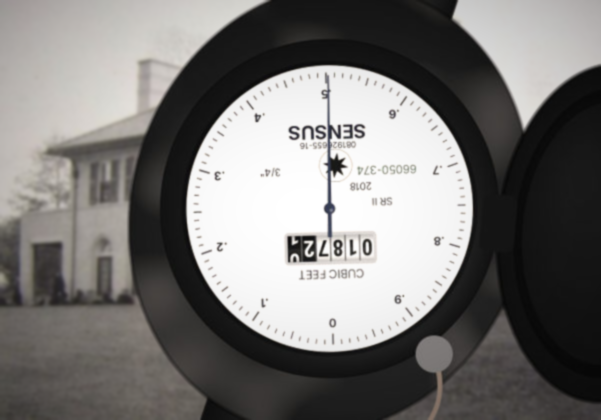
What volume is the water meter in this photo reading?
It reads 18720.50 ft³
